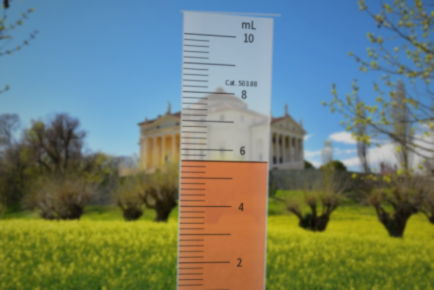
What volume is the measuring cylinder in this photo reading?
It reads 5.6 mL
